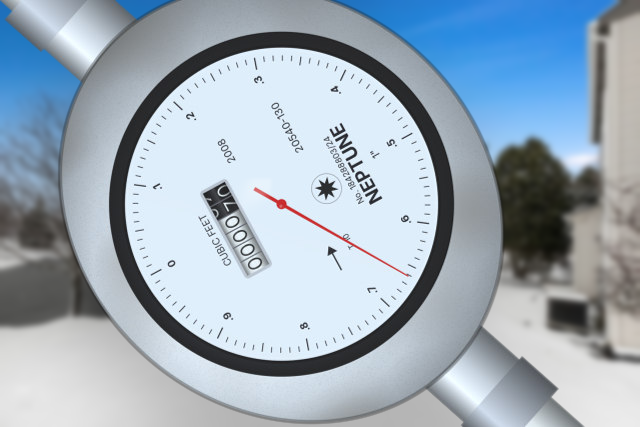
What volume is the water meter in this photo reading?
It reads 69.66 ft³
